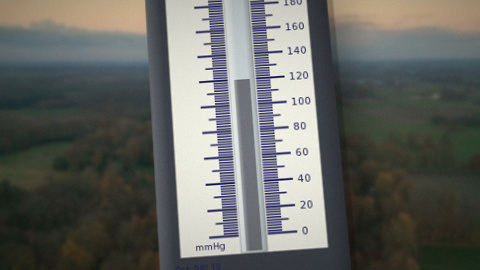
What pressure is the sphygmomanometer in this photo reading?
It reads 120 mmHg
